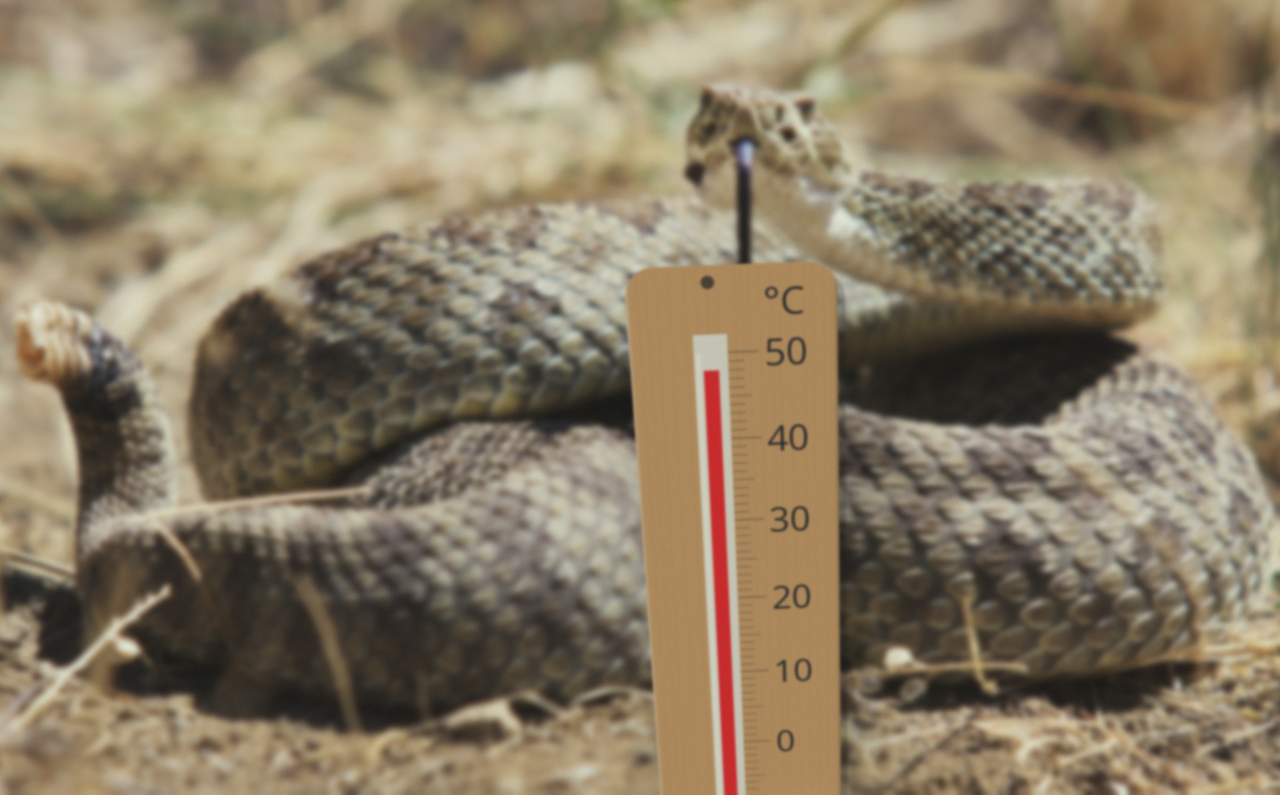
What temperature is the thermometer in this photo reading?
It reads 48 °C
